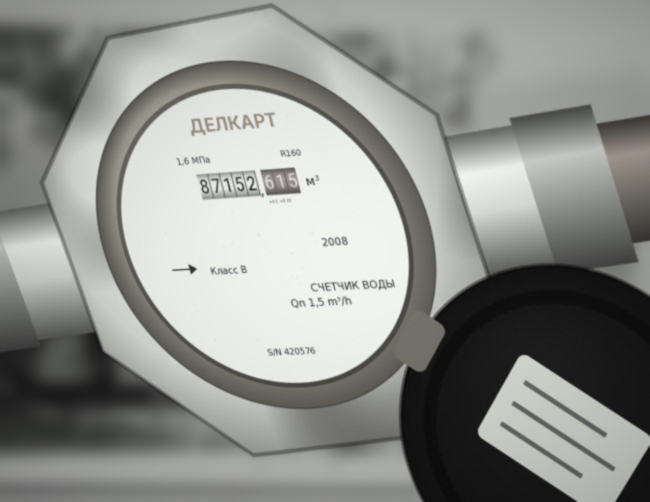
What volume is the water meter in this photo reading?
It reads 87152.615 m³
